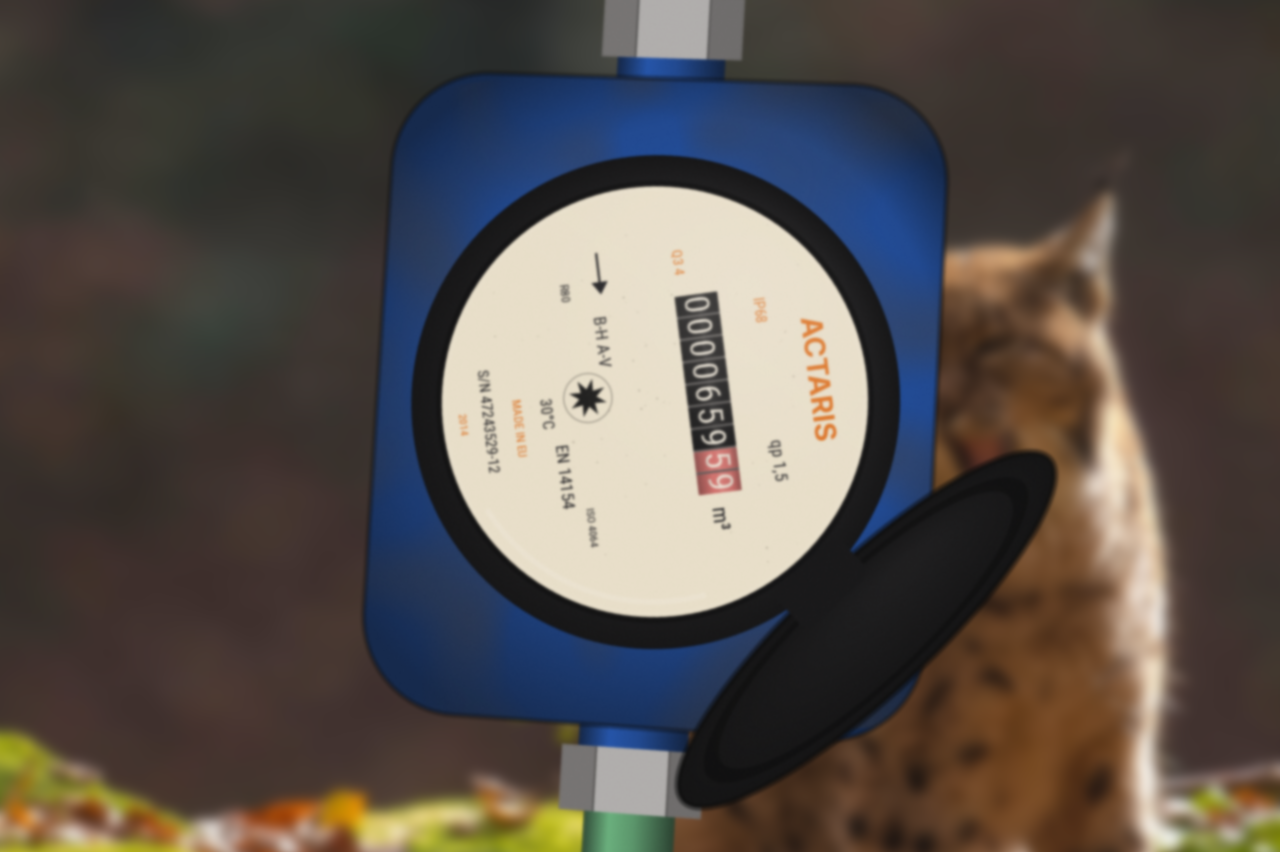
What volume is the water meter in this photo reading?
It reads 659.59 m³
